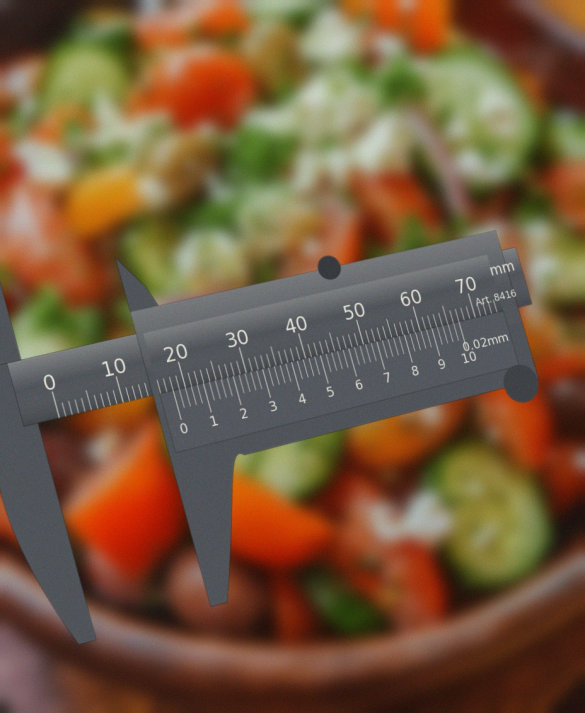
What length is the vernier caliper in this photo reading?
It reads 18.0 mm
